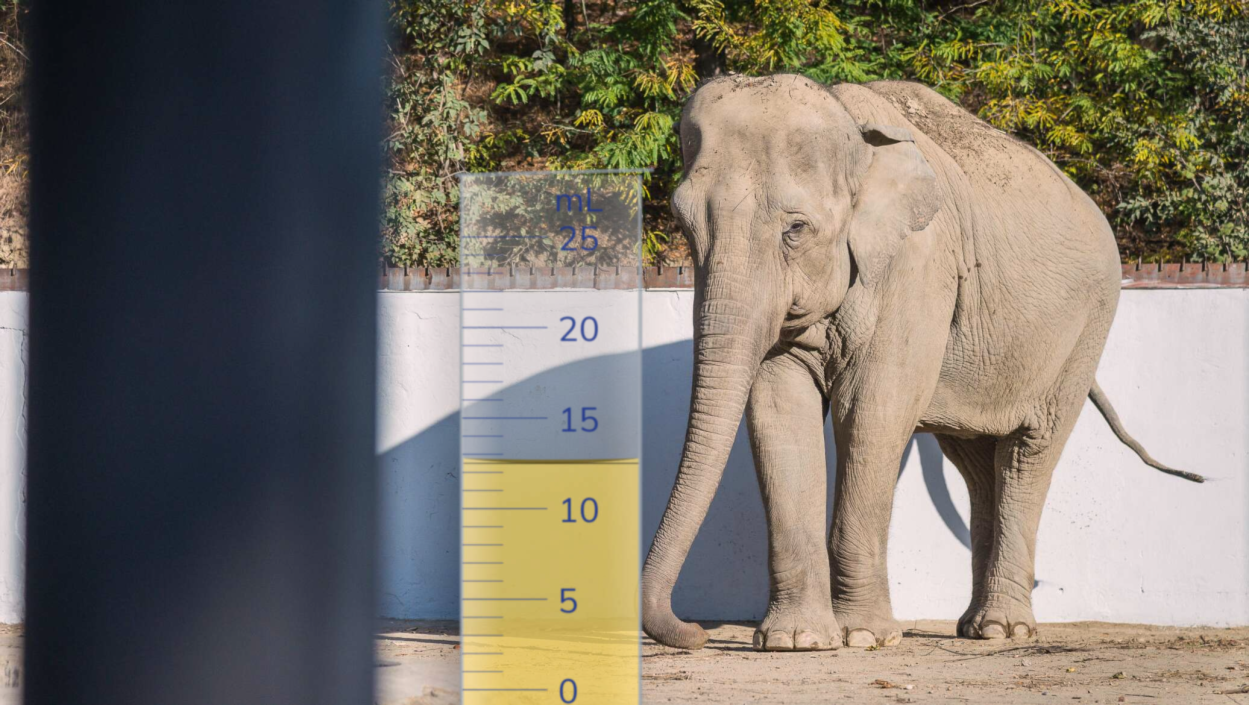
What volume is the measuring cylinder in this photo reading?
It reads 12.5 mL
